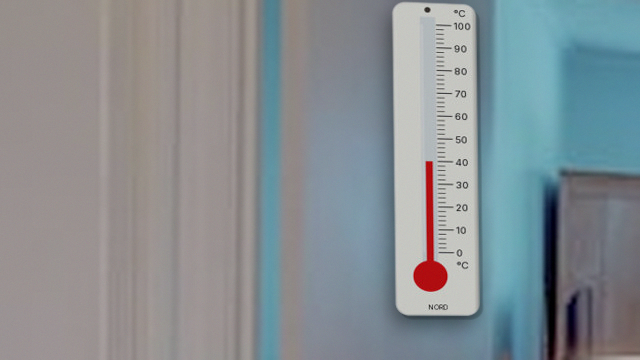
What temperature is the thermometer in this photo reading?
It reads 40 °C
